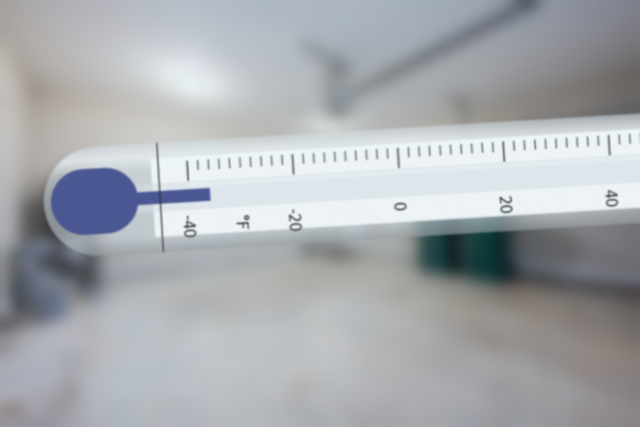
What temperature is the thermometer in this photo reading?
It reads -36 °F
